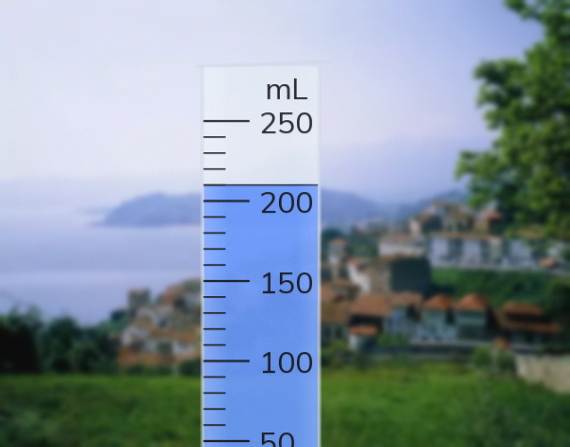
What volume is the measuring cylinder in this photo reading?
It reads 210 mL
